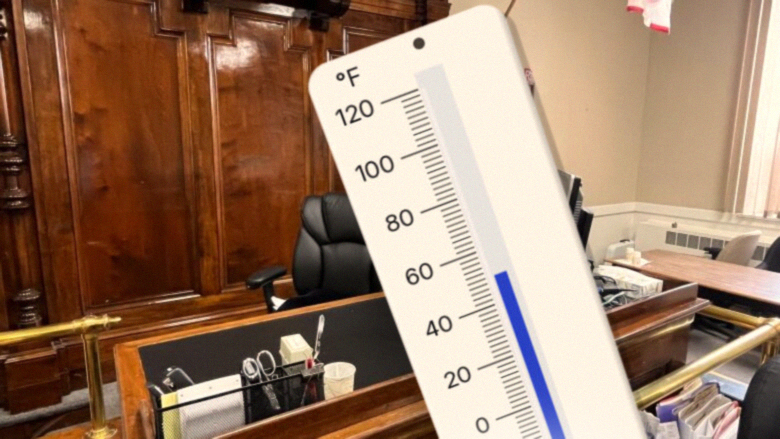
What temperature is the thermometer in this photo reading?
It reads 50 °F
